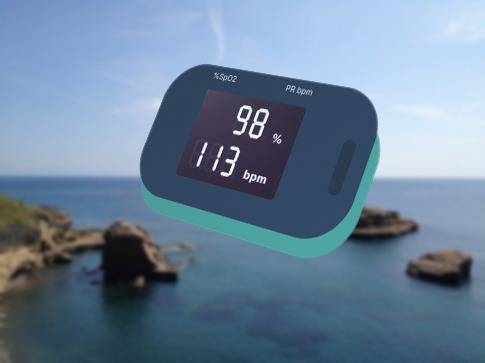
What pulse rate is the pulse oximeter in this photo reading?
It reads 113 bpm
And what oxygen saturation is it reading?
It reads 98 %
